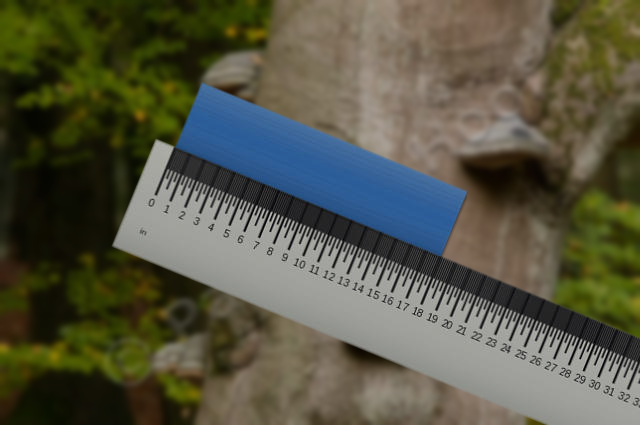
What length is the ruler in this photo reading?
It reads 18 in
